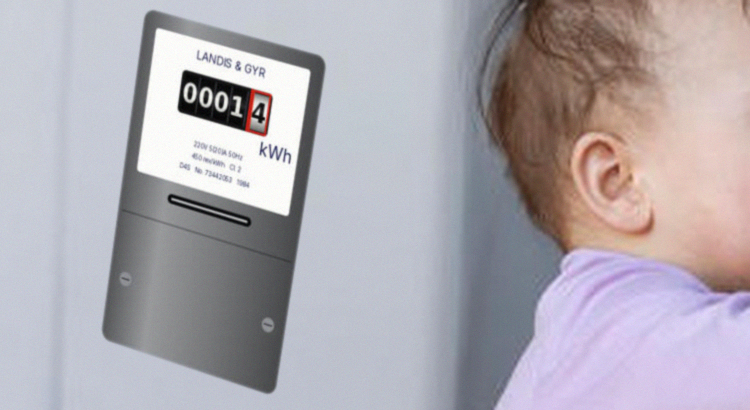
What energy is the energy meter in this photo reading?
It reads 1.4 kWh
